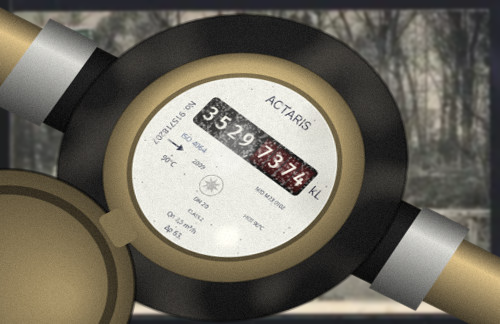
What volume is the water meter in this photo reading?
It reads 3529.7374 kL
